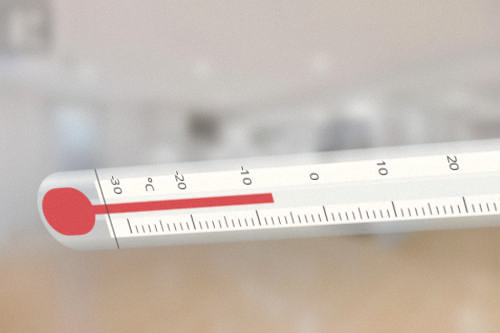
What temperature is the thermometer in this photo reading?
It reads -7 °C
